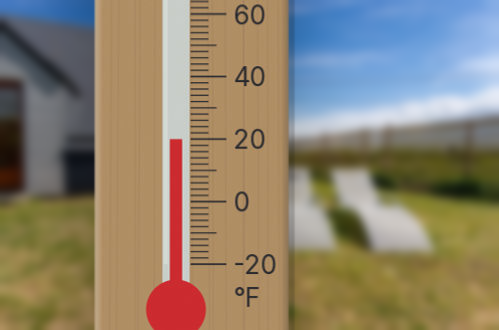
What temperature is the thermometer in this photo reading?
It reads 20 °F
